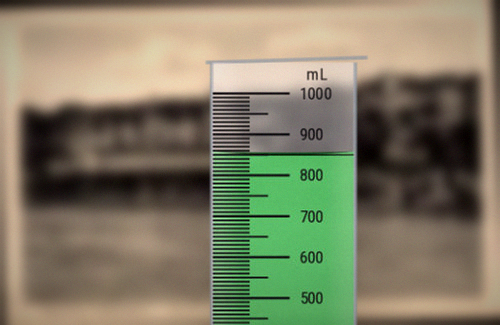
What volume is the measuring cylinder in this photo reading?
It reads 850 mL
